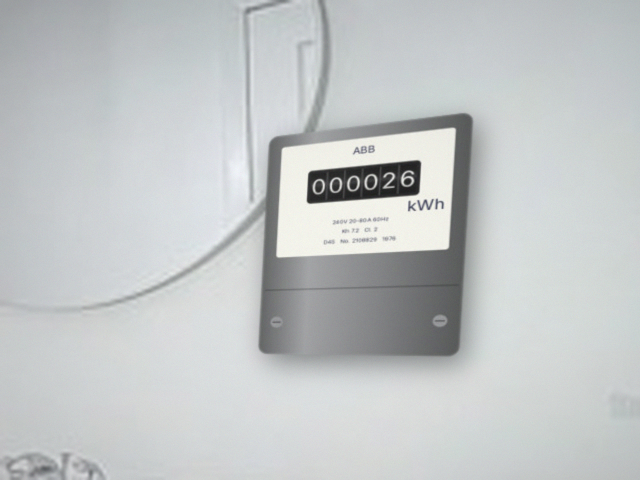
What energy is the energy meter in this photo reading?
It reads 26 kWh
